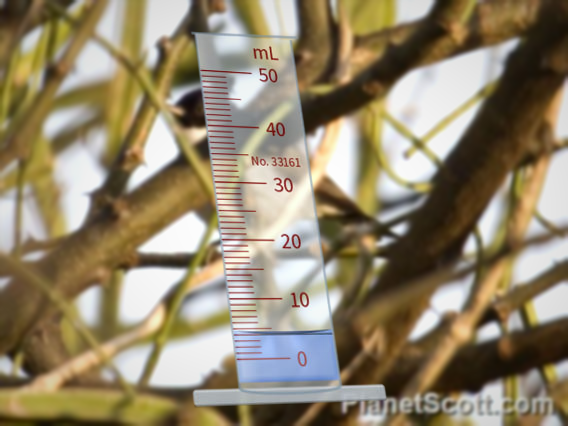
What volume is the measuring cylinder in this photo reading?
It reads 4 mL
